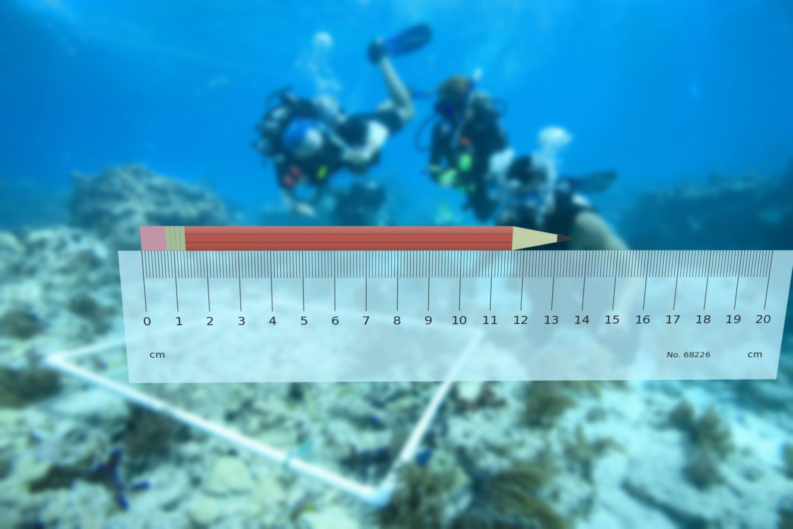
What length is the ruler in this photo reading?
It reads 13.5 cm
